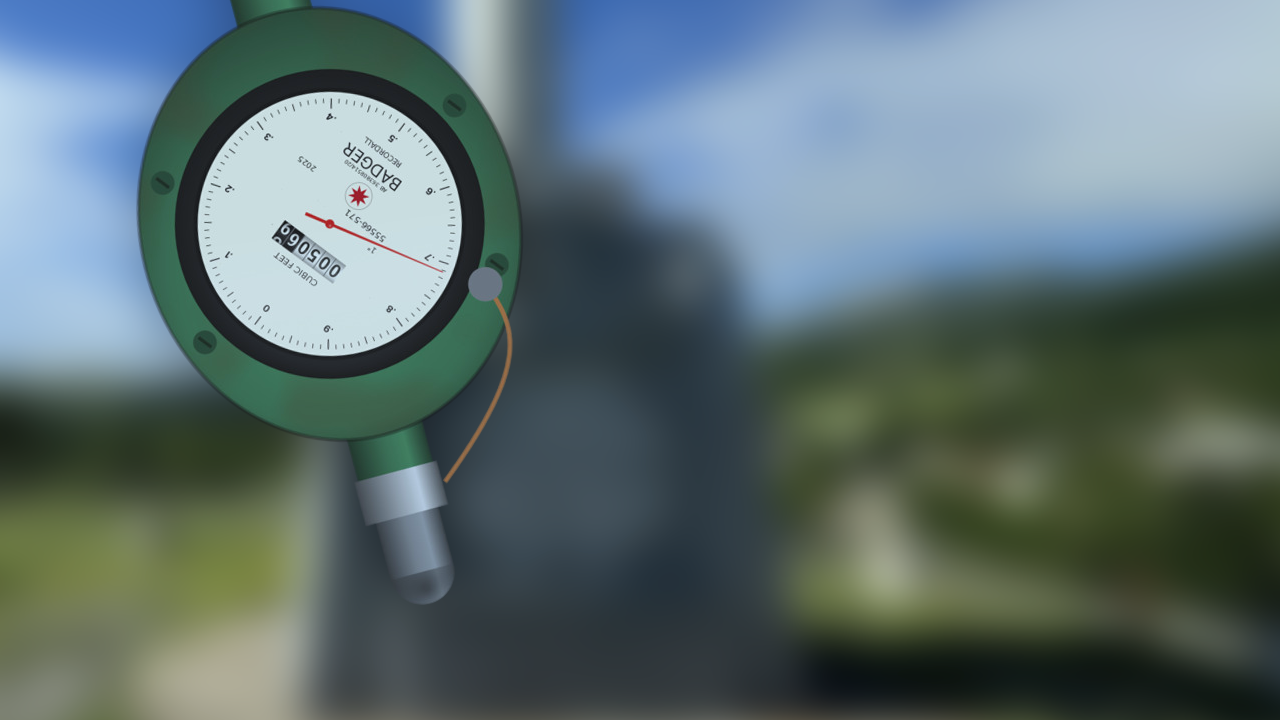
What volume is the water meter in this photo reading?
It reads 5068.71 ft³
